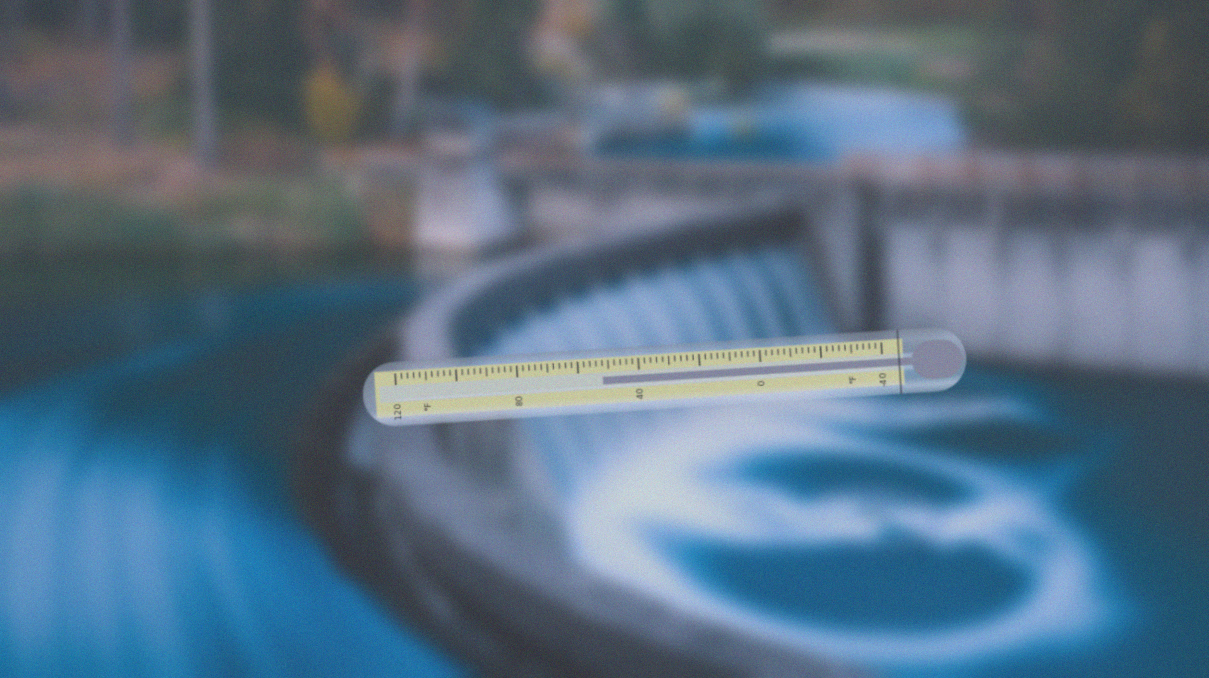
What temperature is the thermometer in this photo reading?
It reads 52 °F
